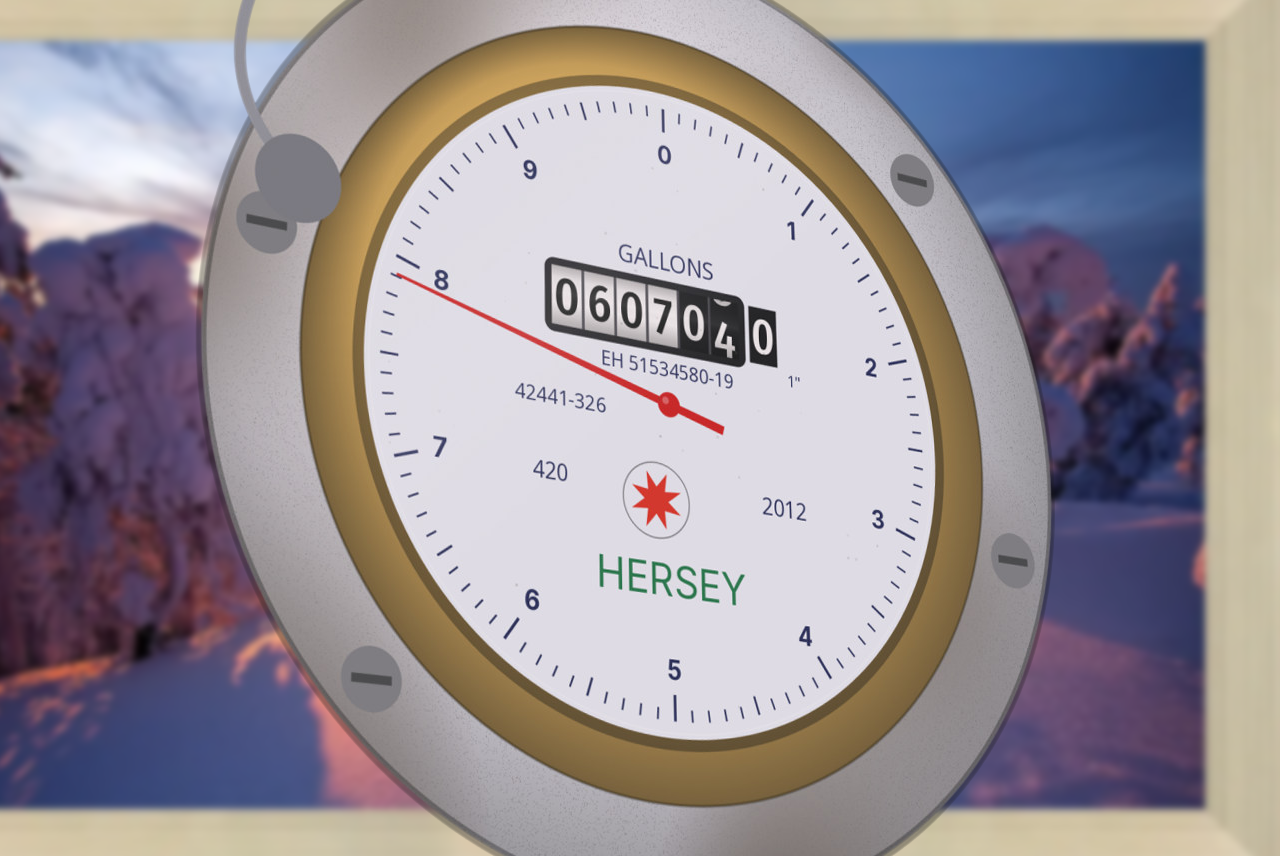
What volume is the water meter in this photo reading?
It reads 607037.9 gal
